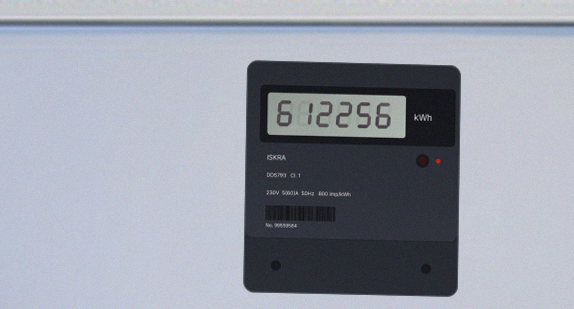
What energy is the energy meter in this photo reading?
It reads 612256 kWh
